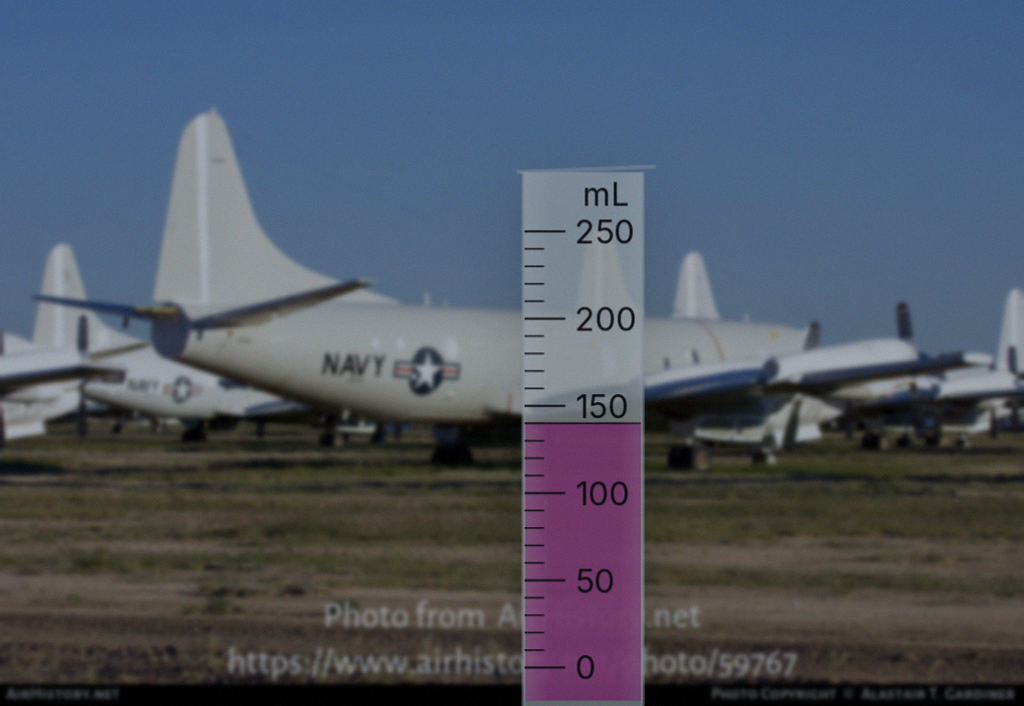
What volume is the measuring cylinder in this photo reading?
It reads 140 mL
